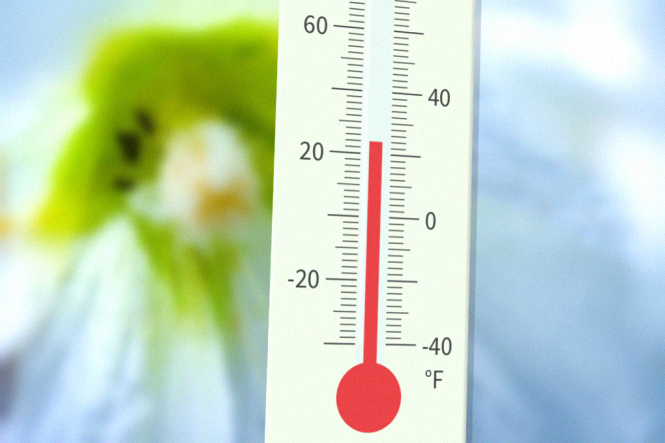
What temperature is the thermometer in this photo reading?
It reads 24 °F
